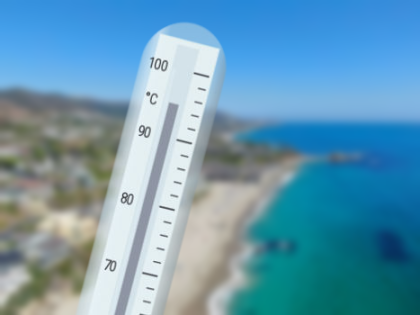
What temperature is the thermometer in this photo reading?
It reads 95 °C
